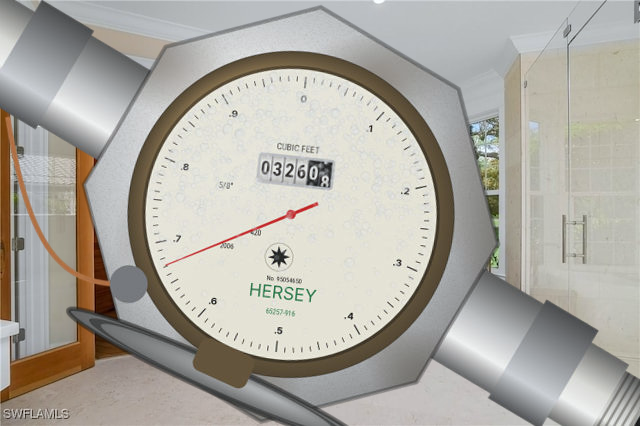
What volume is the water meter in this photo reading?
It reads 32607.67 ft³
